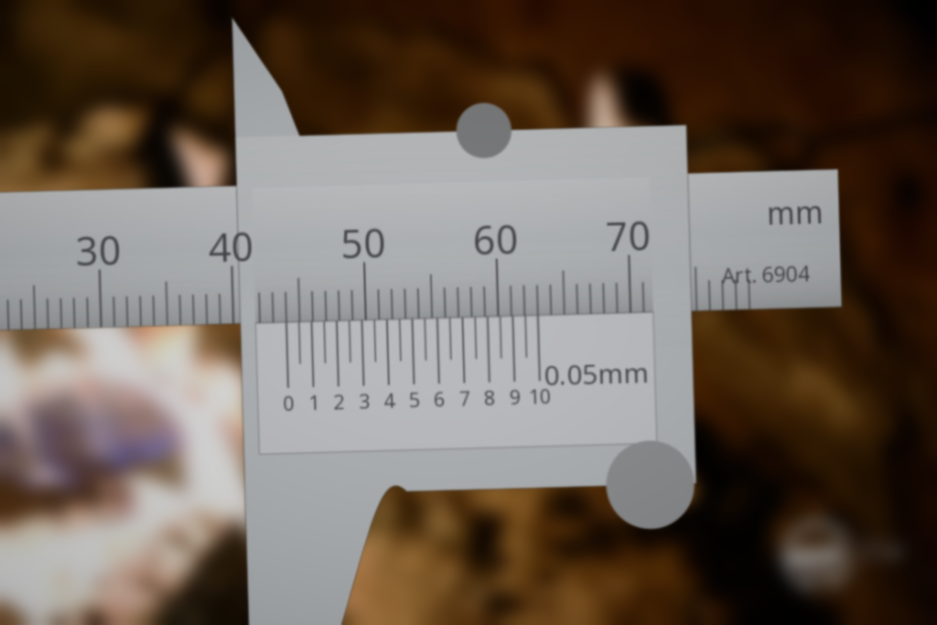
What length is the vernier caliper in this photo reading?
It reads 44.0 mm
